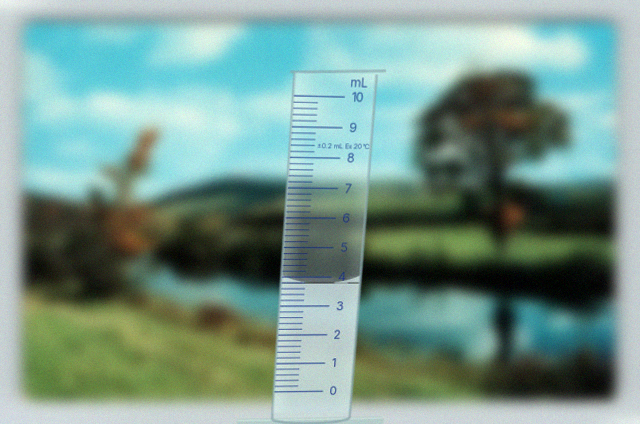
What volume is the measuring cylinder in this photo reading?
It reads 3.8 mL
